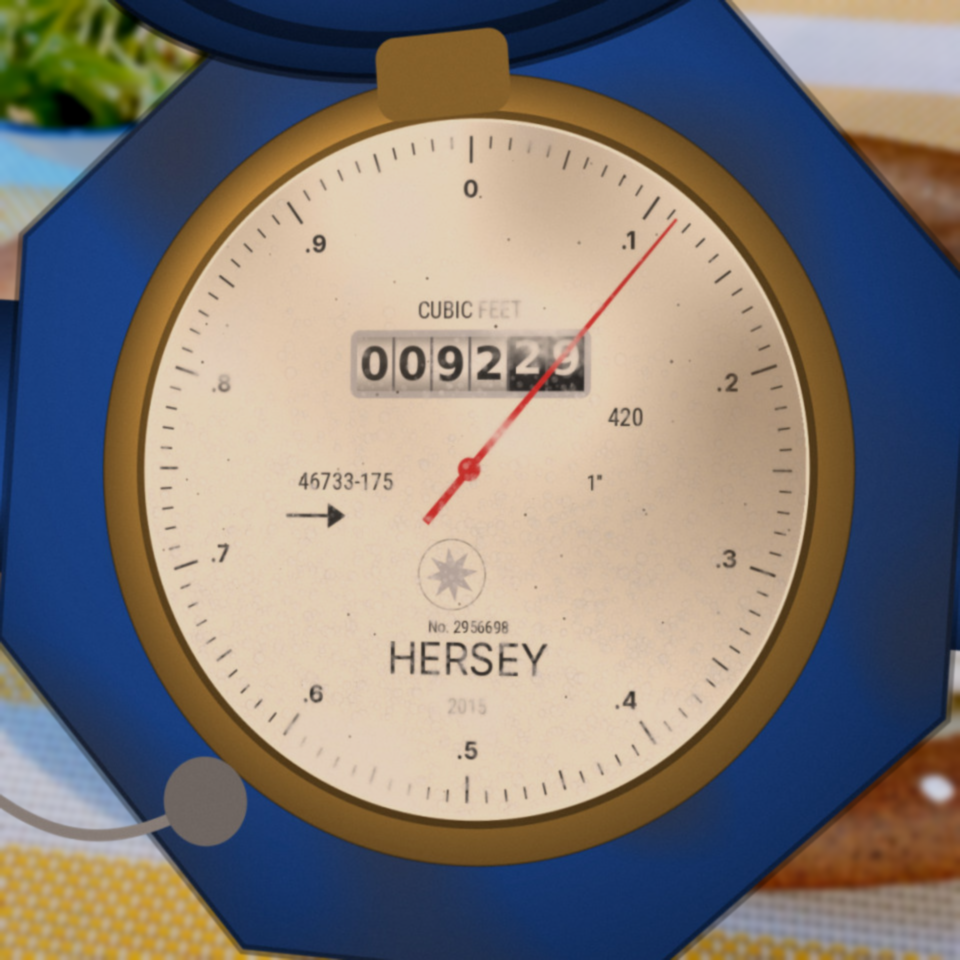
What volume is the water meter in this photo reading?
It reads 9229.11 ft³
